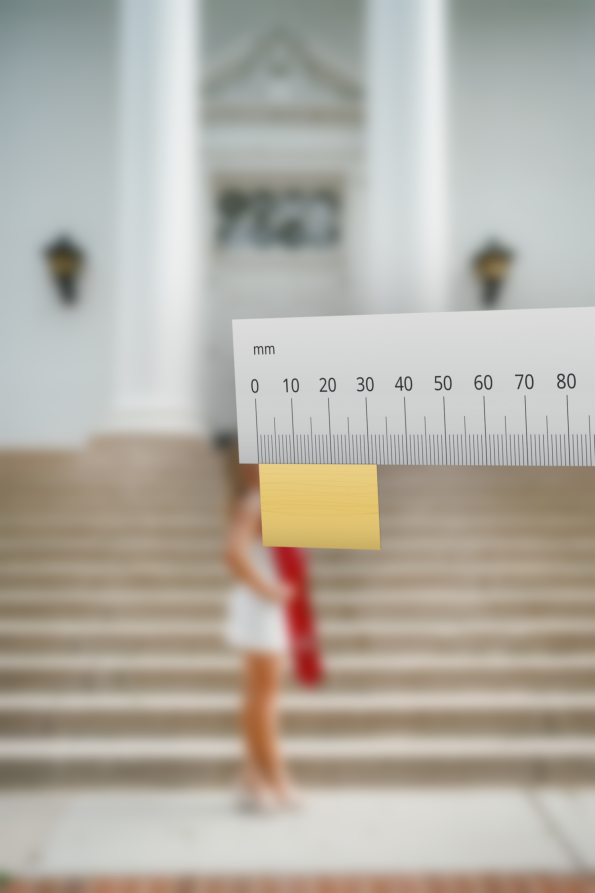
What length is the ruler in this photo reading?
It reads 32 mm
